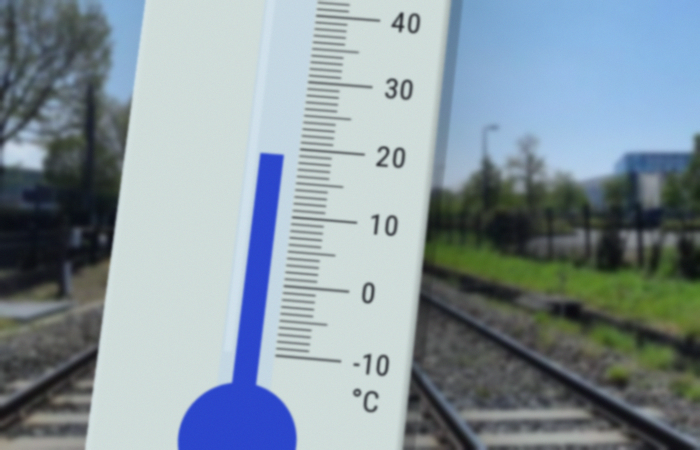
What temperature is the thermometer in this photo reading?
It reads 19 °C
